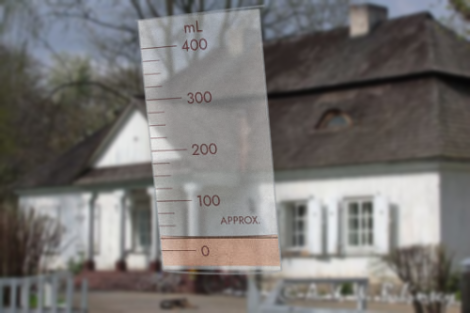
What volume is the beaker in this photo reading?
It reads 25 mL
